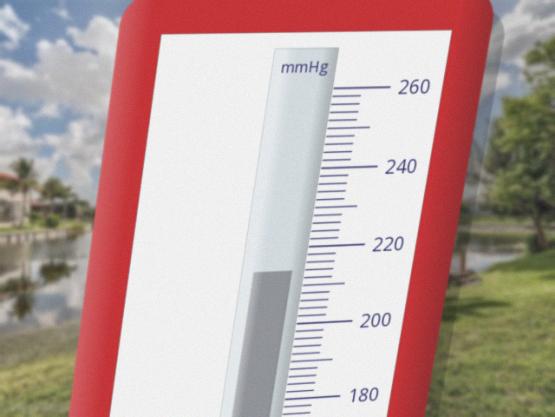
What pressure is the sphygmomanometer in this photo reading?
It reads 214 mmHg
